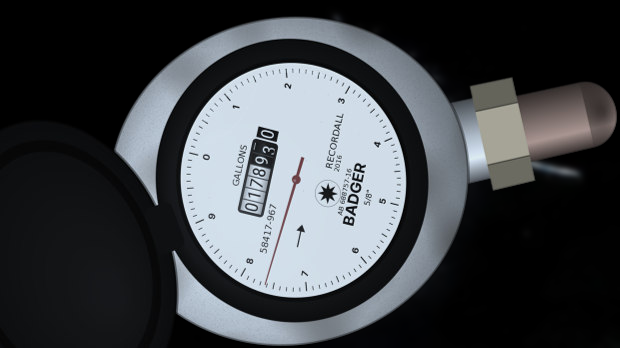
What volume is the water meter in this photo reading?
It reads 178927.6 gal
